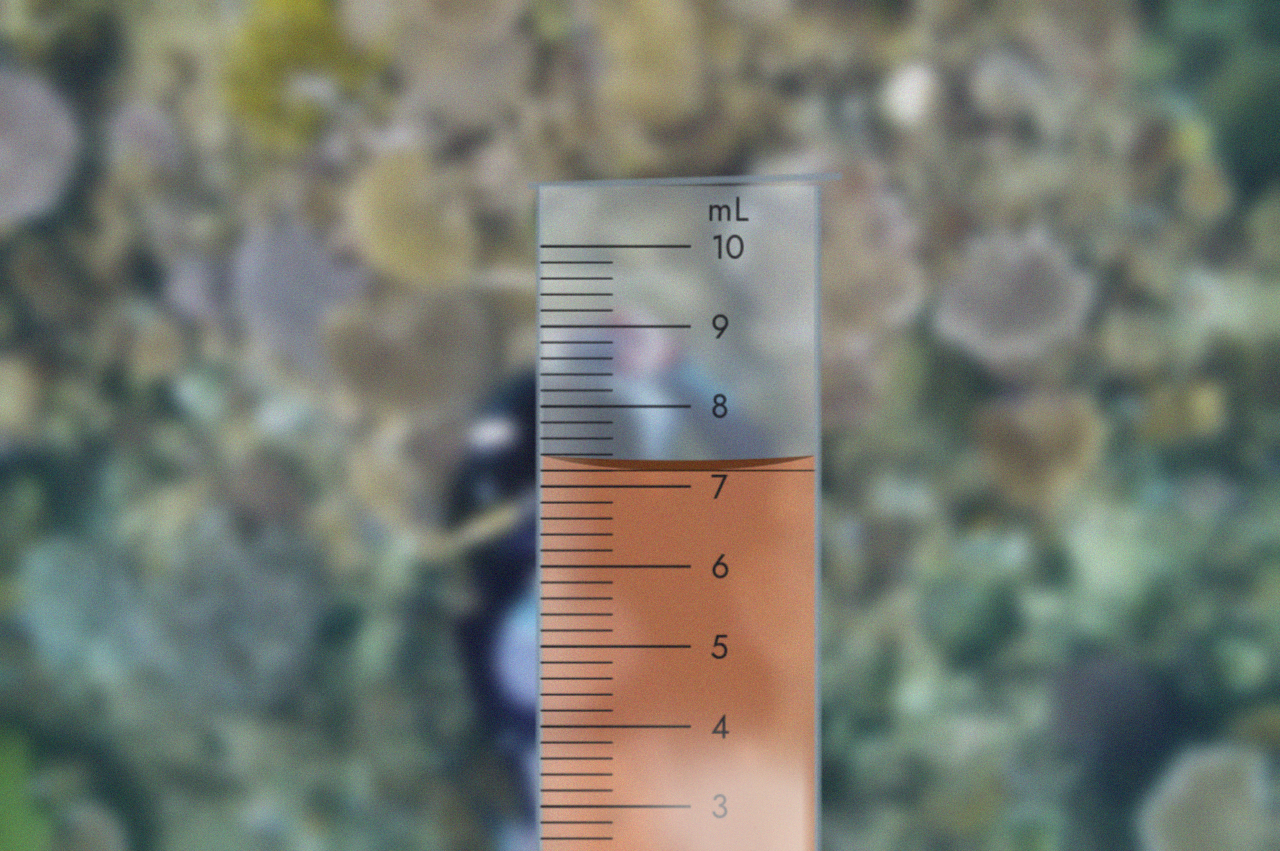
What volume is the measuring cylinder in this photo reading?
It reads 7.2 mL
